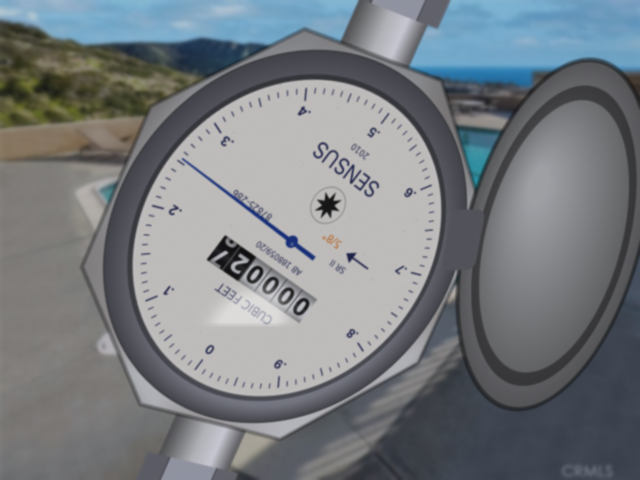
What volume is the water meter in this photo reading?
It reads 27.25 ft³
